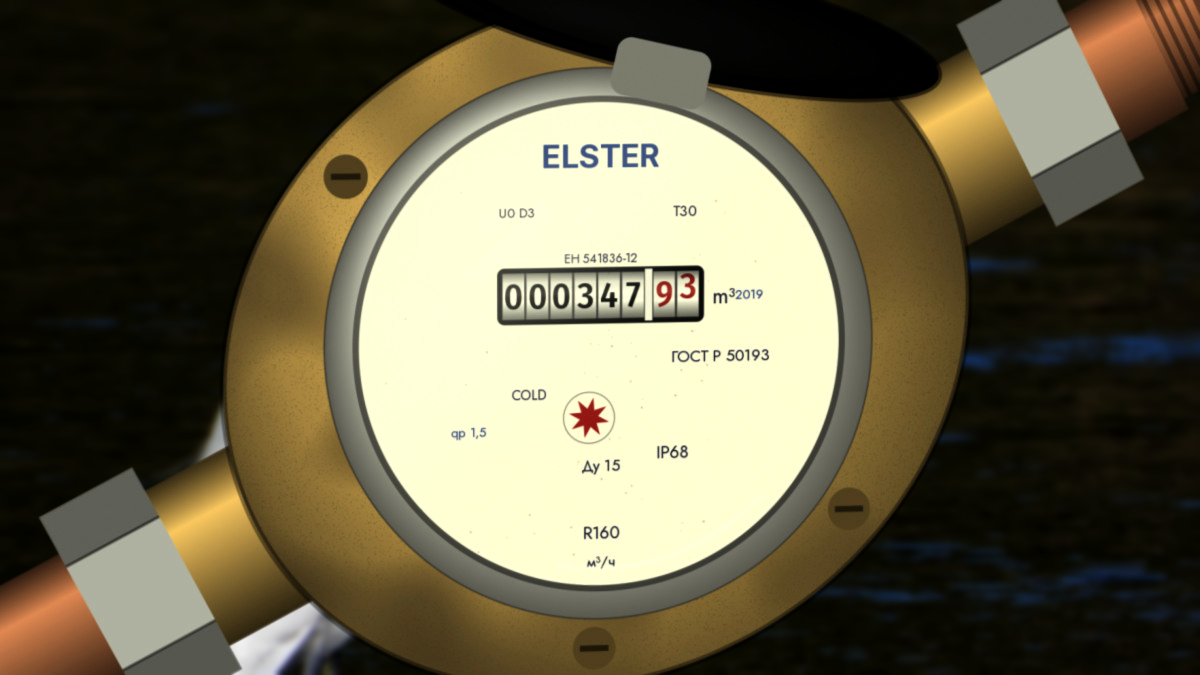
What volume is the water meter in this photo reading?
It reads 347.93 m³
